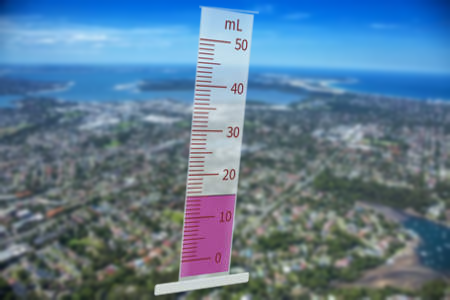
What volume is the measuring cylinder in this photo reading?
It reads 15 mL
